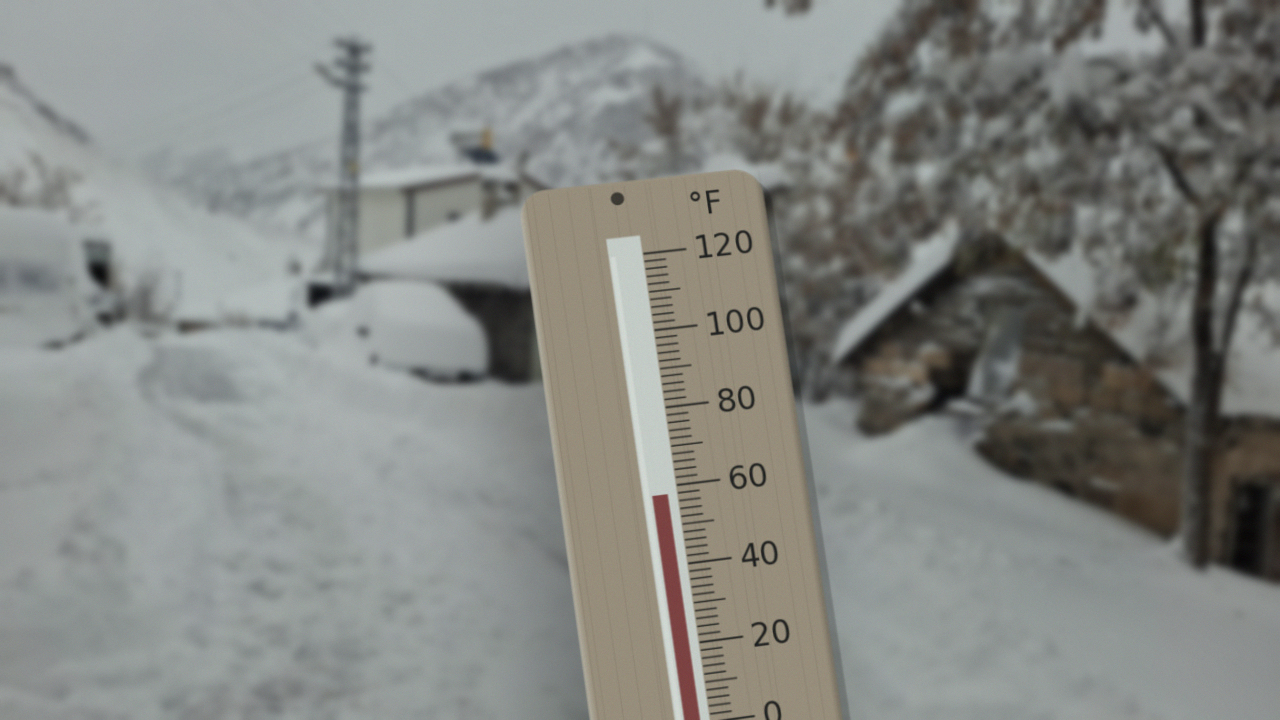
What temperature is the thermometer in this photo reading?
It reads 58 °F
